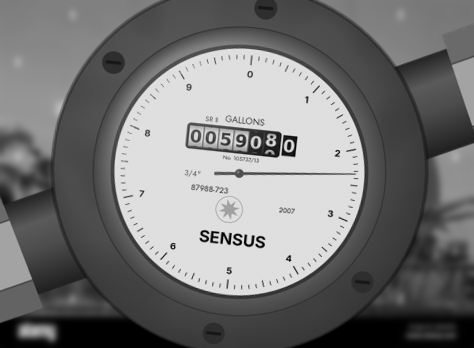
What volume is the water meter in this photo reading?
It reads 59082.3 gal
